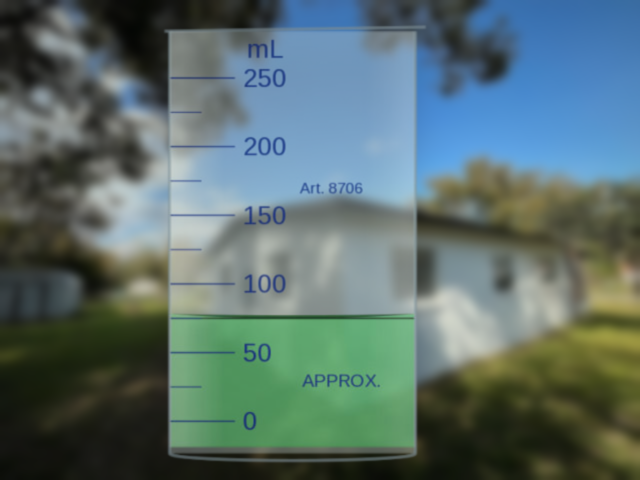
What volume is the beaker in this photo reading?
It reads 75 mL
